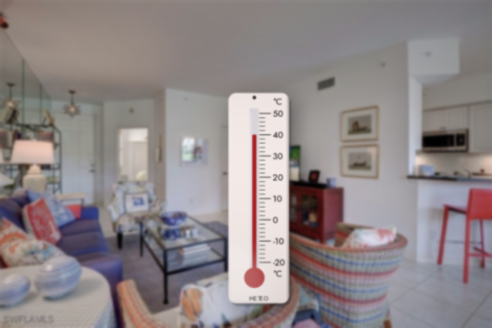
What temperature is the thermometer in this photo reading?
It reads 40 °C
